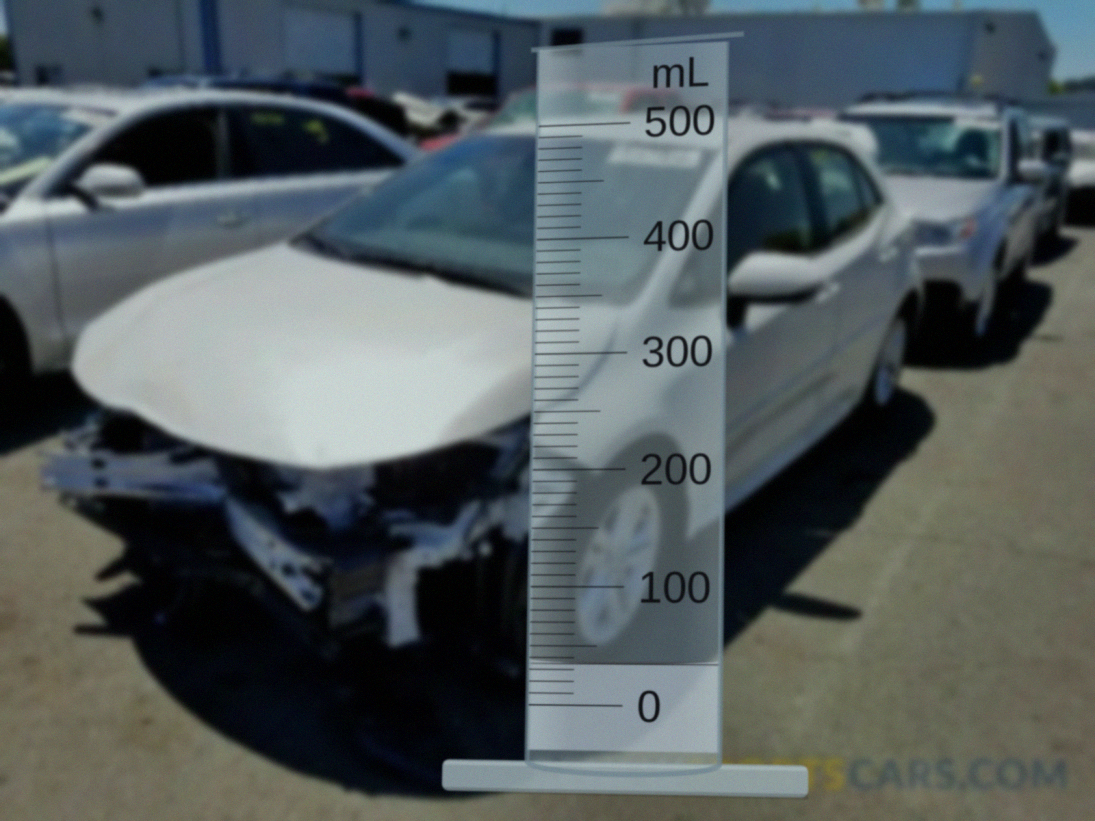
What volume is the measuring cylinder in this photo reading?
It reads 35 mL
